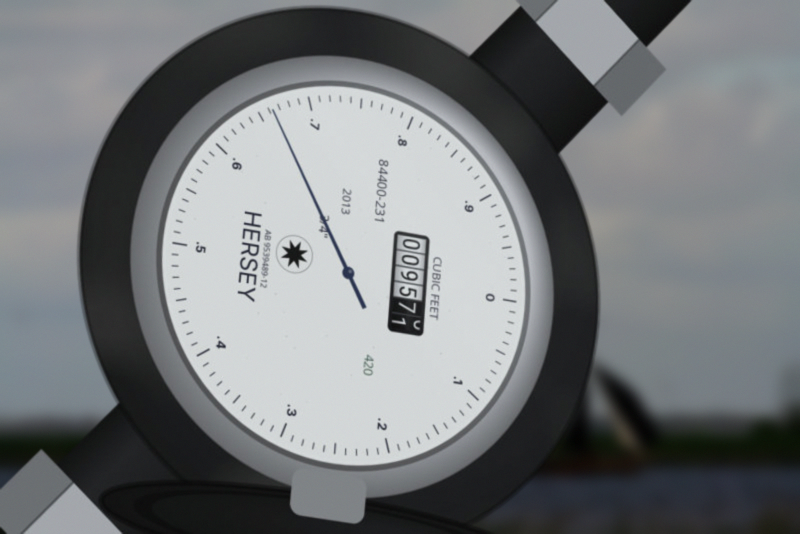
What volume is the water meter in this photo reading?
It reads 9570.66 ft³
